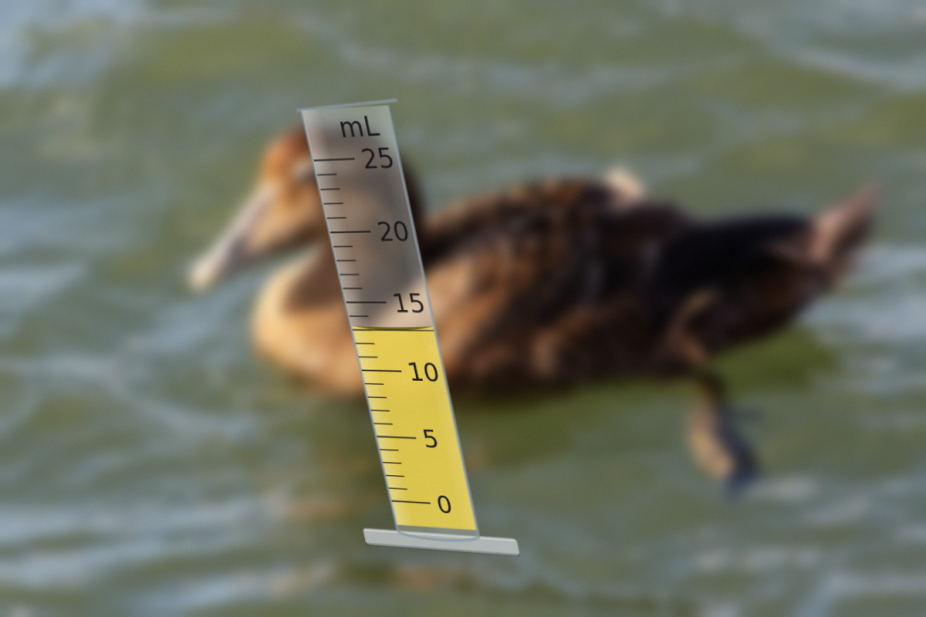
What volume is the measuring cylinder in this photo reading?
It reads 13 mL
